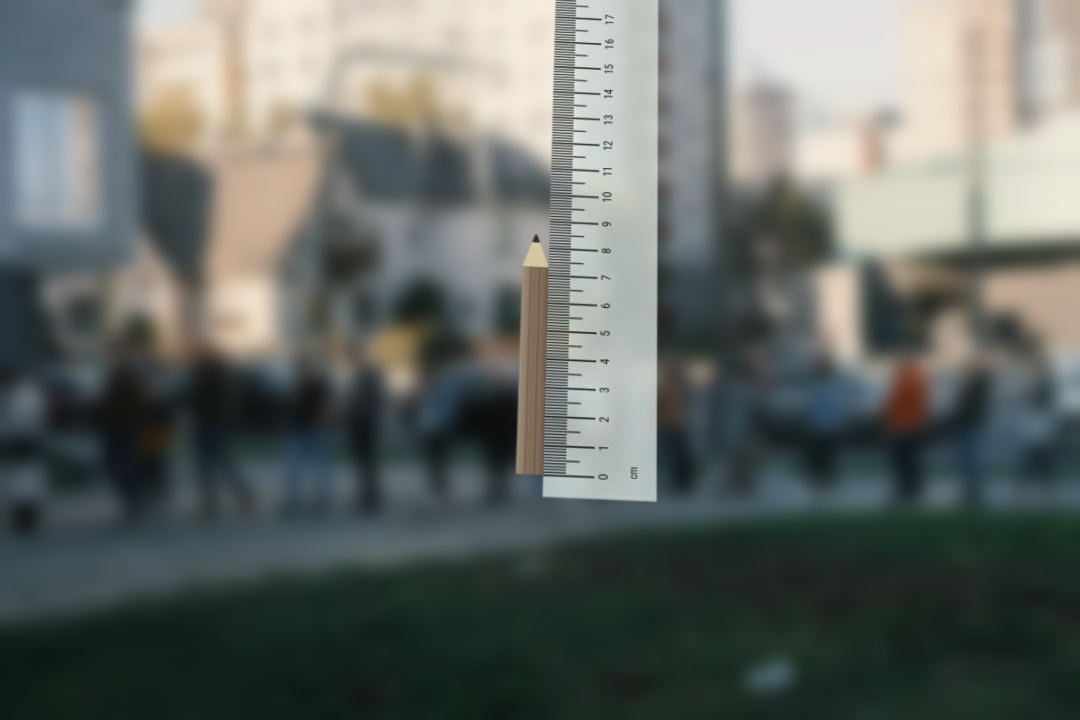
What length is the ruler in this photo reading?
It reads 8.5 cm
